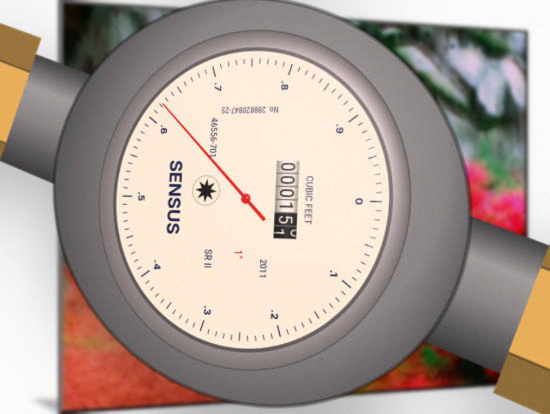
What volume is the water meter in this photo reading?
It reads 150.62 ft³
